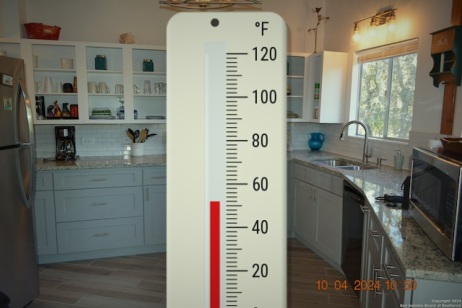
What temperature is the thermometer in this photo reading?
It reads 52 °F
